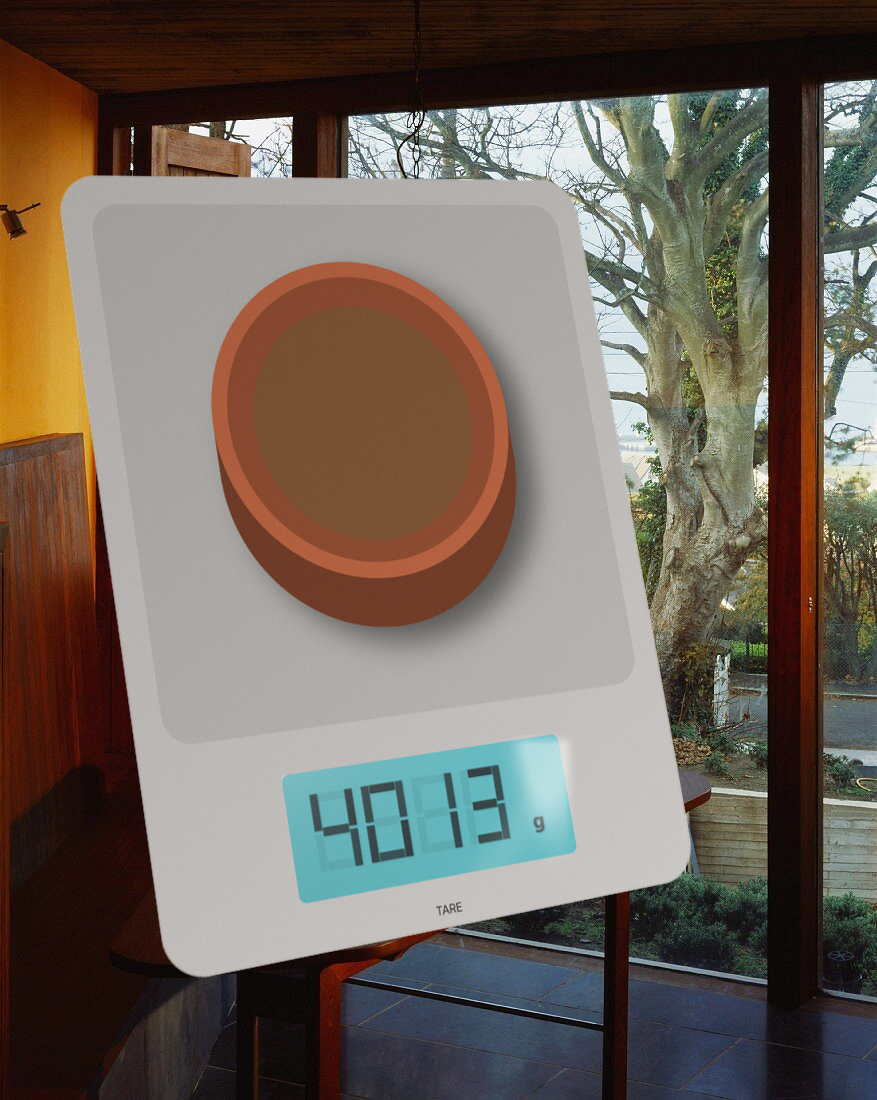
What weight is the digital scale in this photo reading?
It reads 4013 g
